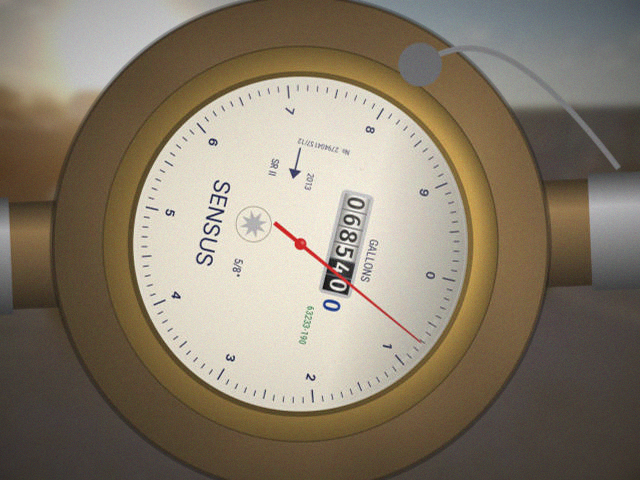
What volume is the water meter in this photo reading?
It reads 685400.7 gal
